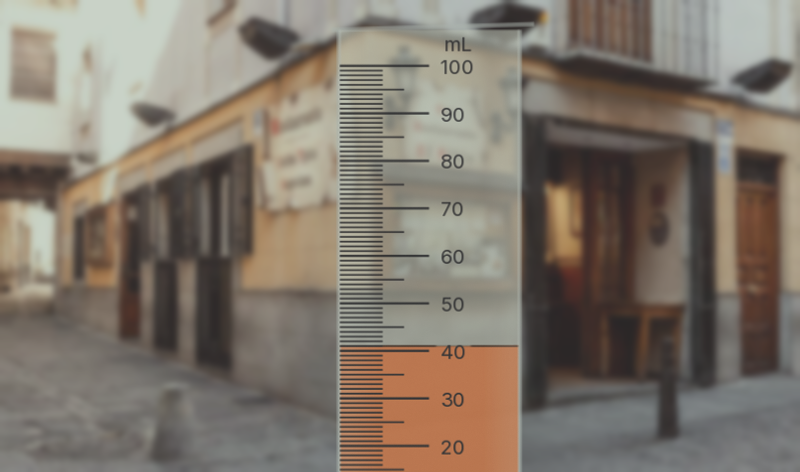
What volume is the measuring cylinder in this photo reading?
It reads 41 mL
